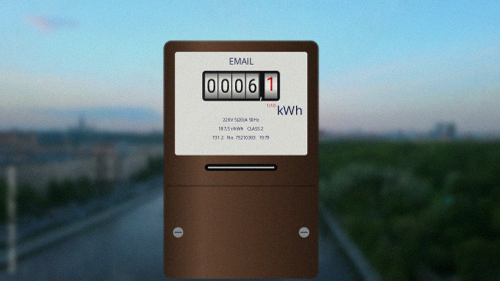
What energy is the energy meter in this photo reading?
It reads 6.1 kWh
